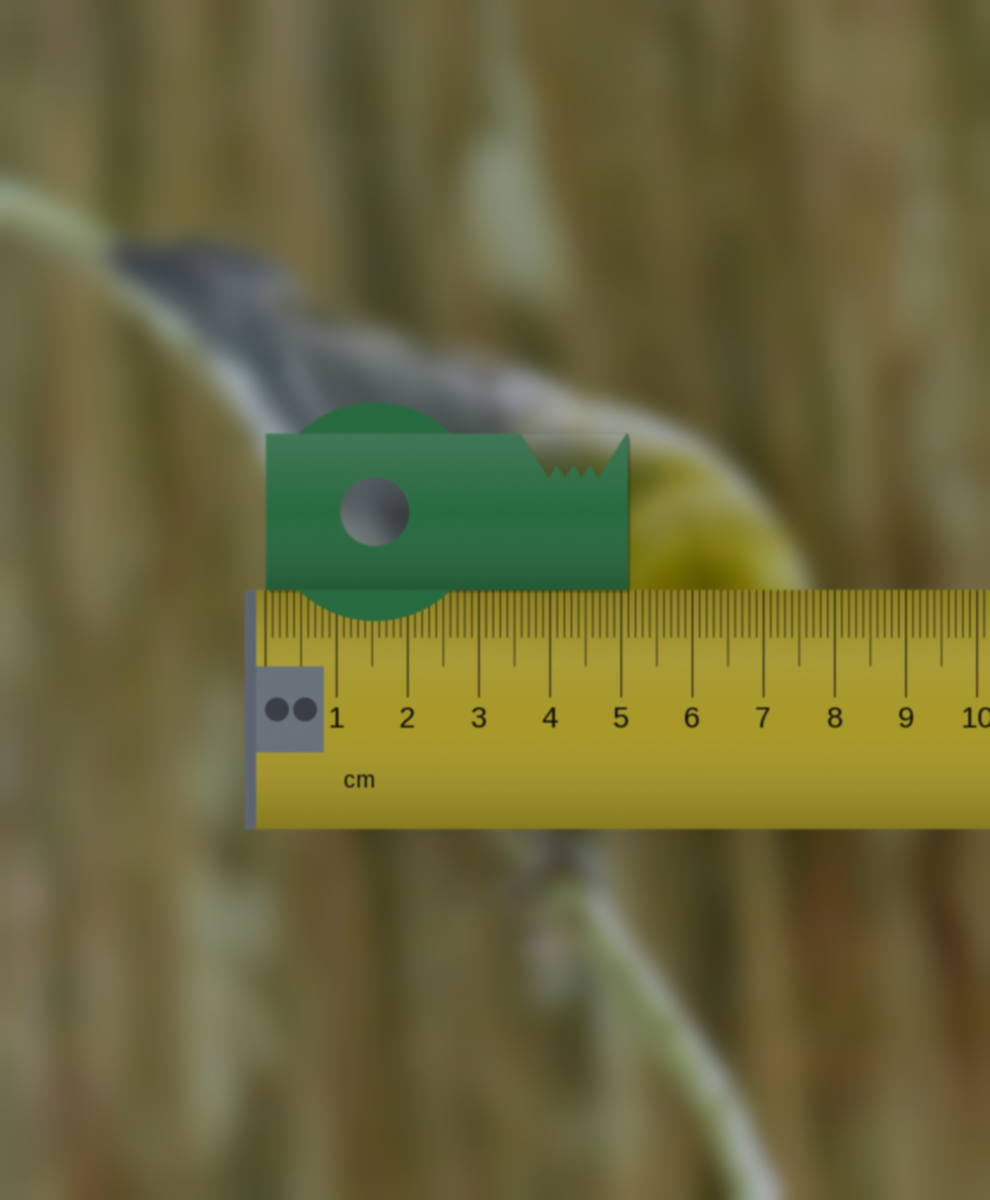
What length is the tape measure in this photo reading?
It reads 5.1 cm
